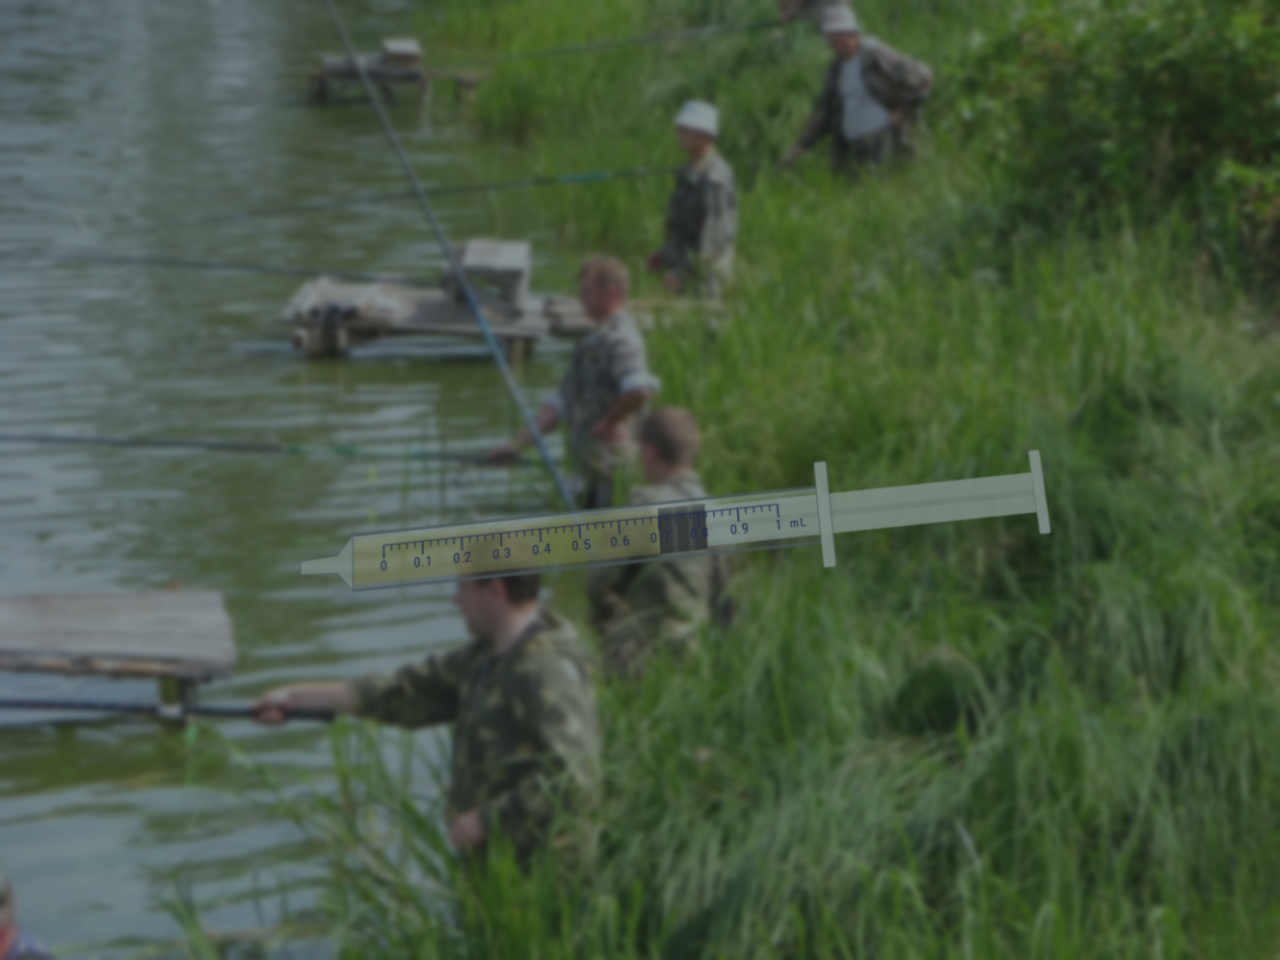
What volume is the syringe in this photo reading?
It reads 0.7 mL
